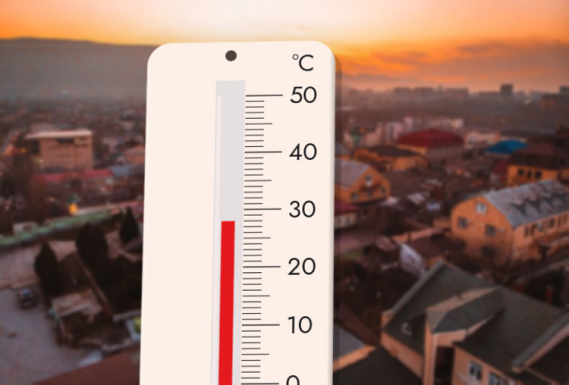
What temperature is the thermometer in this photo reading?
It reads 28 °C
